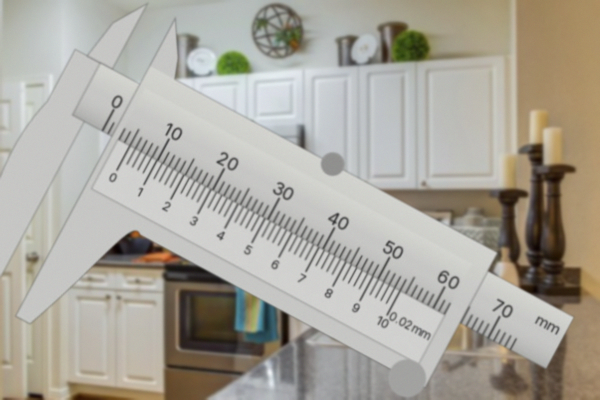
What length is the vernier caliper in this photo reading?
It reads 5.0 mm
